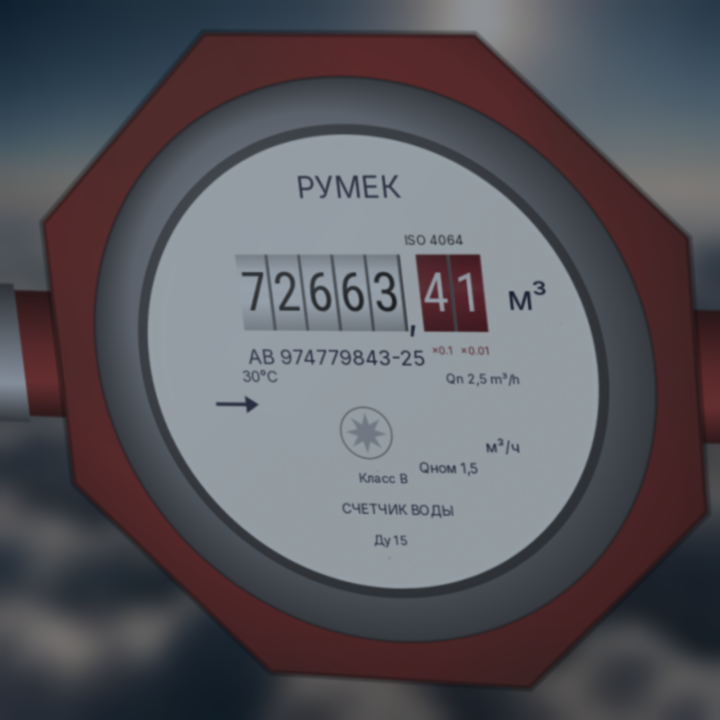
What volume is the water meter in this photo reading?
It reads 72663.41 m³
